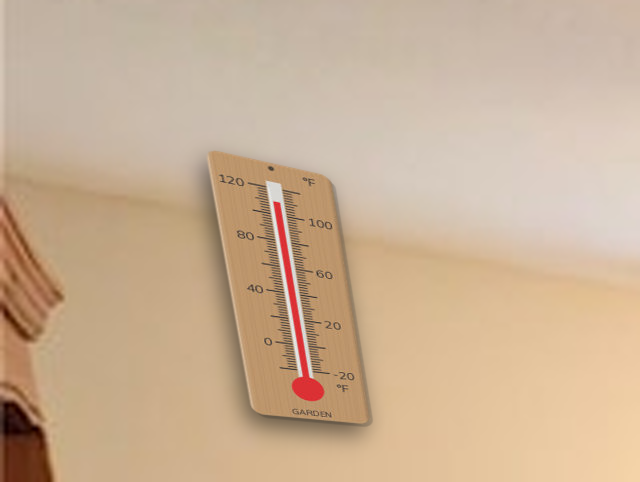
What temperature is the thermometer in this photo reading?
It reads 110 °F
